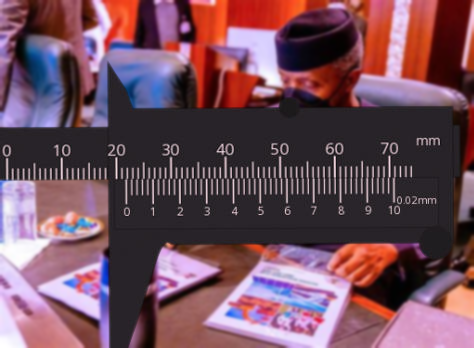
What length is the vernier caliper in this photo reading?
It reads 21.8 mm
